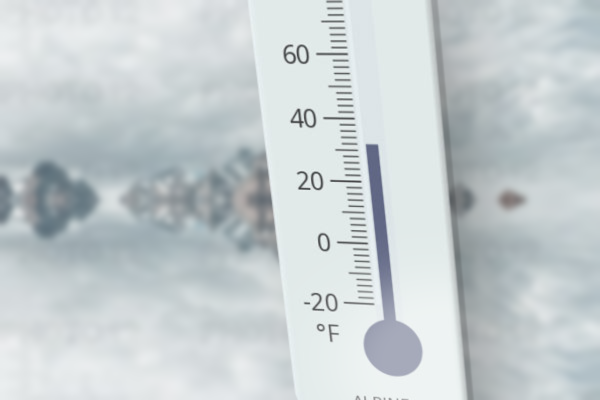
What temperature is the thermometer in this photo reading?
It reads 32 °F
